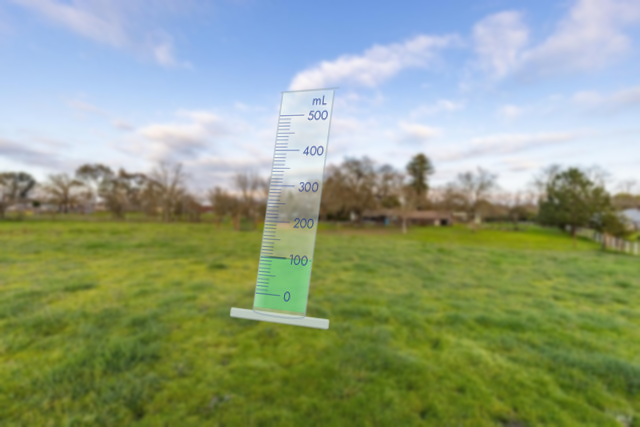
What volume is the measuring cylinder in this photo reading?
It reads 100 mL
